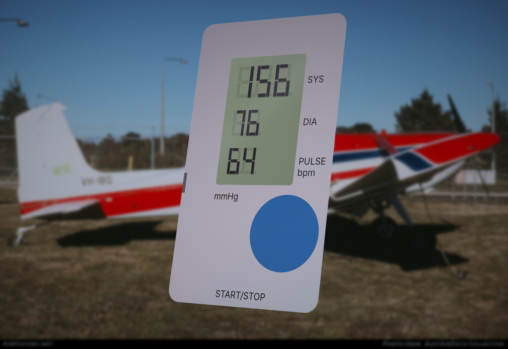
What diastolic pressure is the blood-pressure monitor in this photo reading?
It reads 76 mmHg
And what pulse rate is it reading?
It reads 64 bpm
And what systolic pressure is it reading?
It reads 156 mmHg
